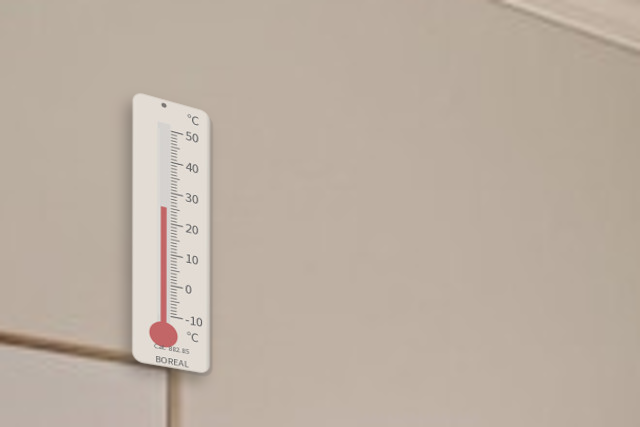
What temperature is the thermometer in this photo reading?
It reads 25 °C
